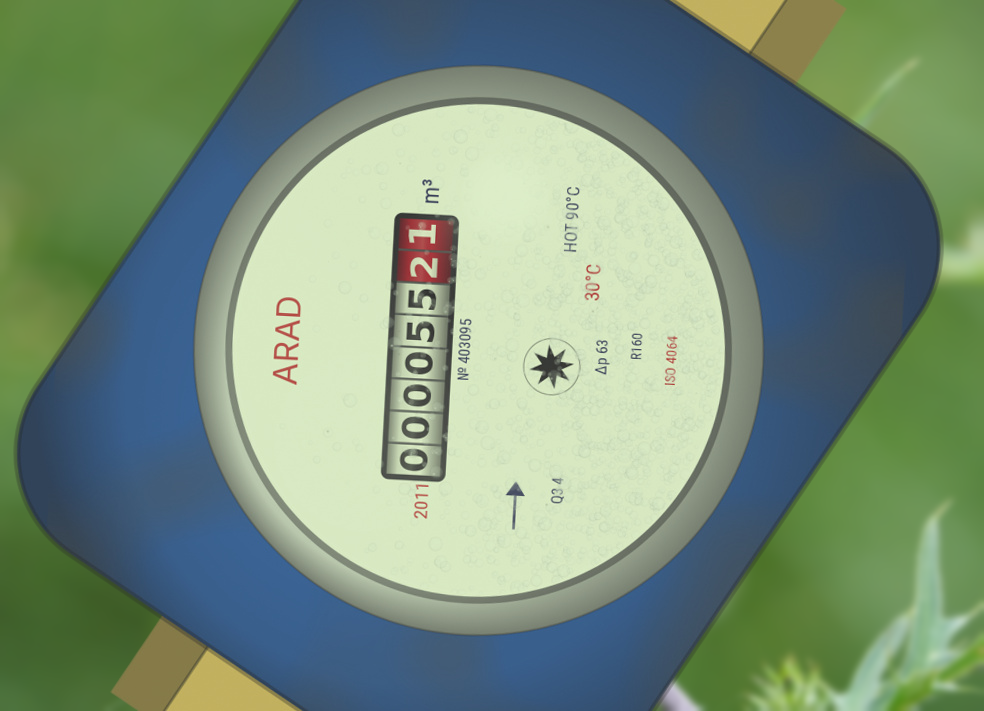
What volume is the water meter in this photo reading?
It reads 55.21 m³
